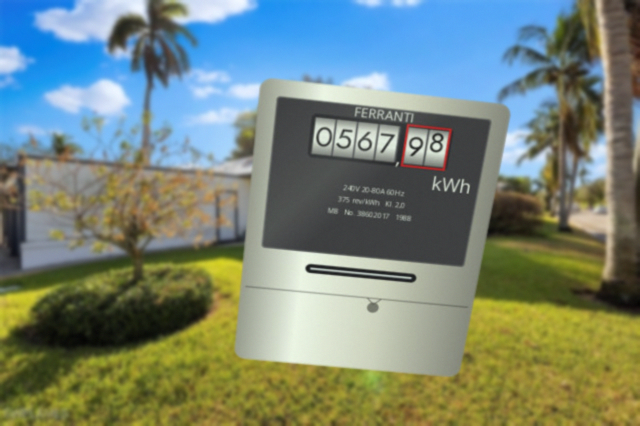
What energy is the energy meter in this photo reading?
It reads 567.98 kWh
